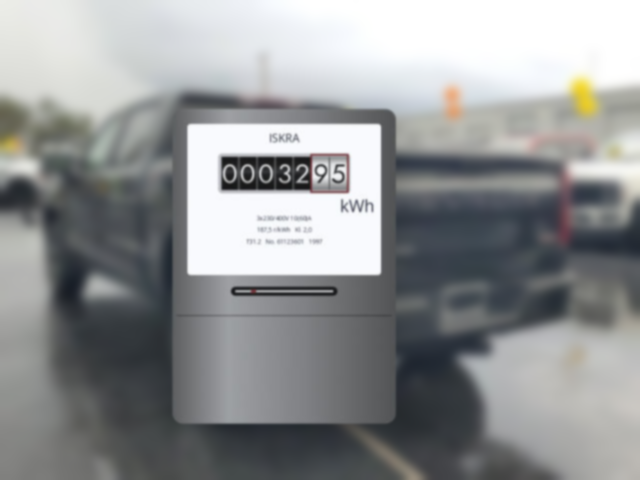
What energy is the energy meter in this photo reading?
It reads 32.95 kWh
